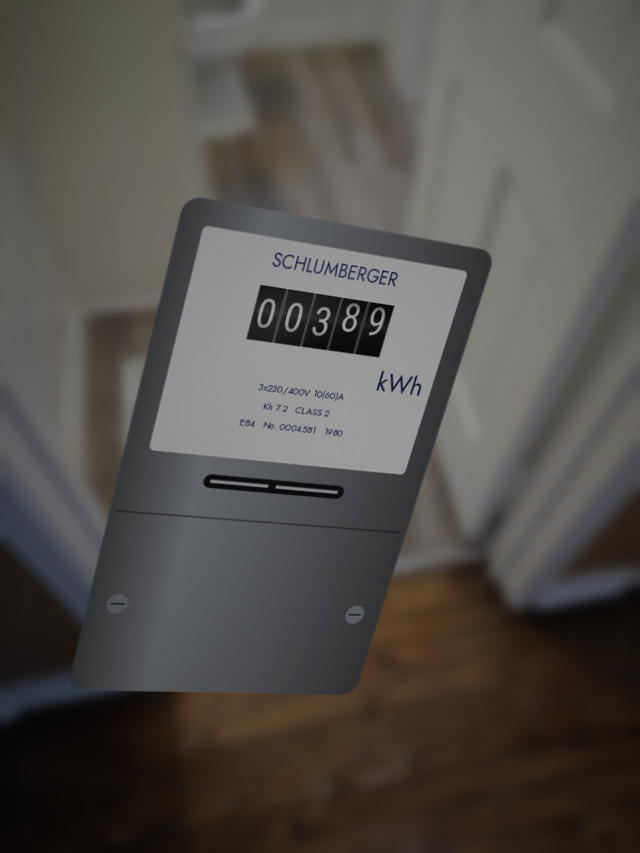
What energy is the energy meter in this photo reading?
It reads 389 kWh
